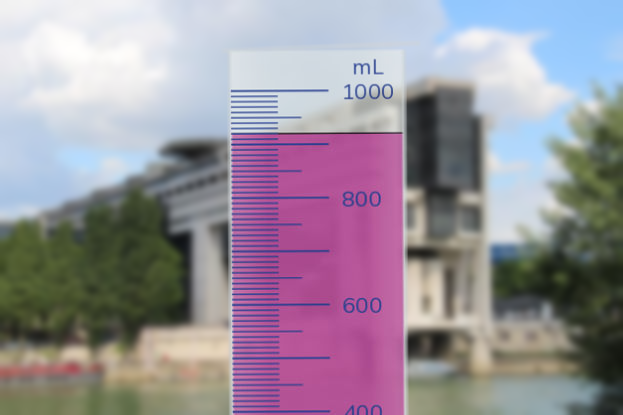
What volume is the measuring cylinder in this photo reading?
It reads 920 mL
